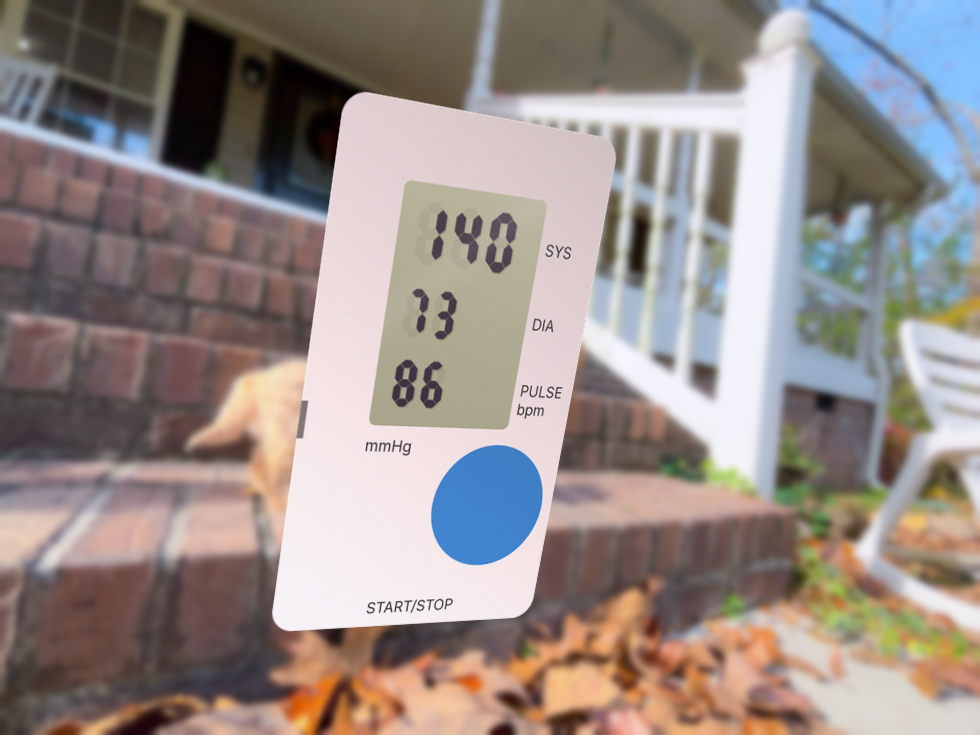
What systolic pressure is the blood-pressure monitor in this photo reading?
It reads 140 mmHg
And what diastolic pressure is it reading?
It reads 73 mmHg
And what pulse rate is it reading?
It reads 86 bpm
